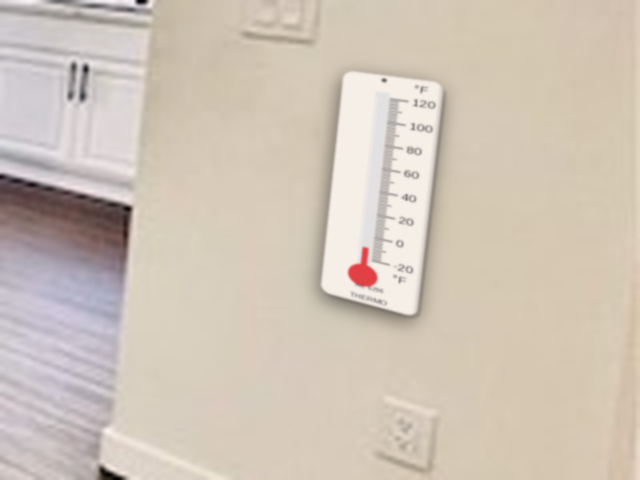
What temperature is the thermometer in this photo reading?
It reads -10 °F
